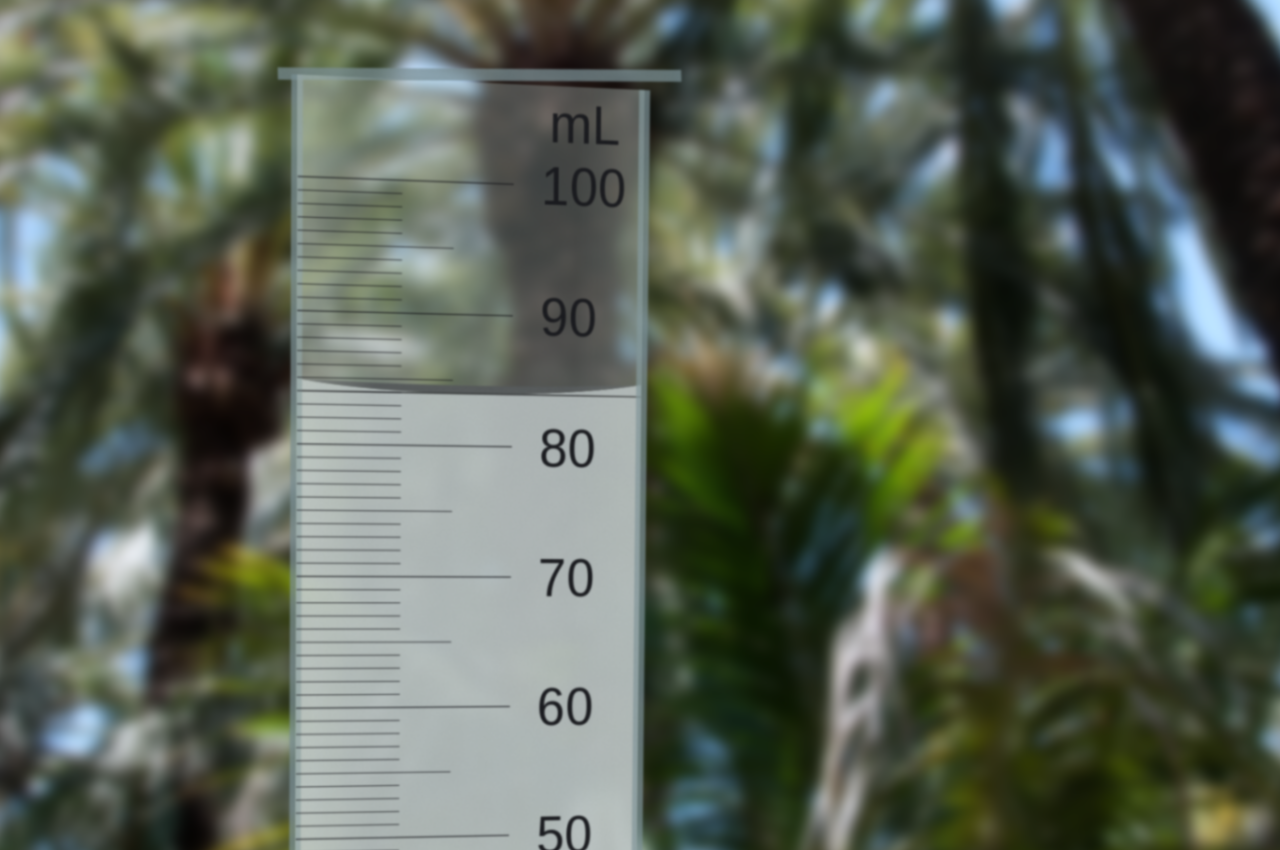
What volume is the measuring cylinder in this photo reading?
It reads 84 mL
